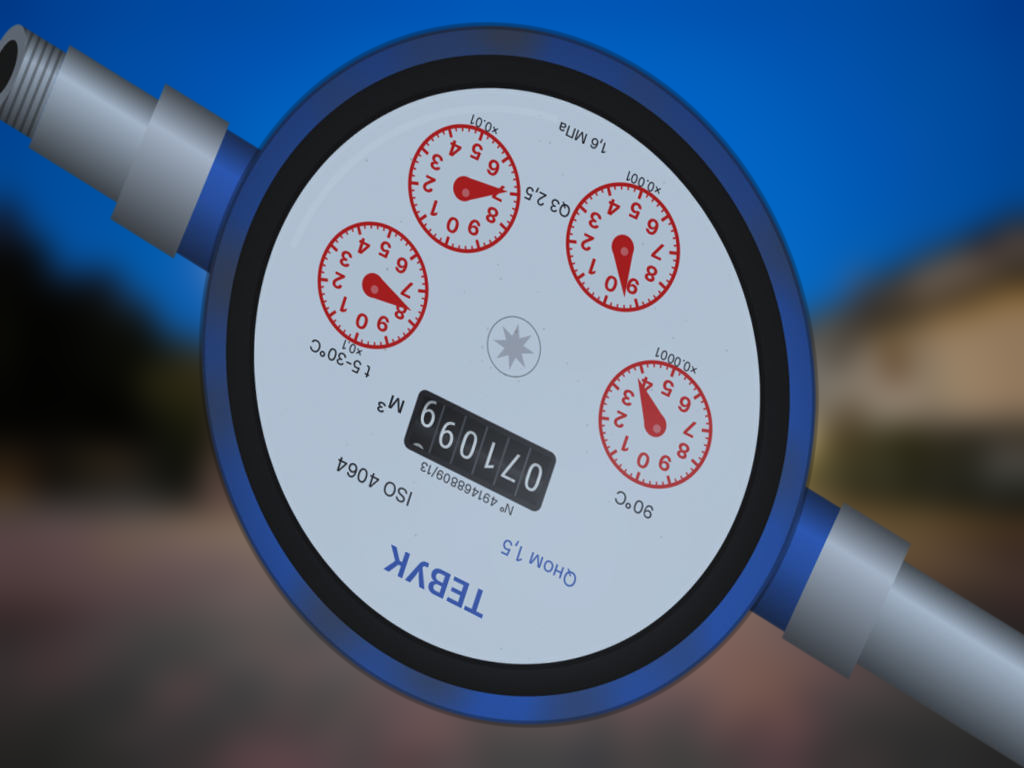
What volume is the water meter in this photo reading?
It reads 71098.7693 m³
